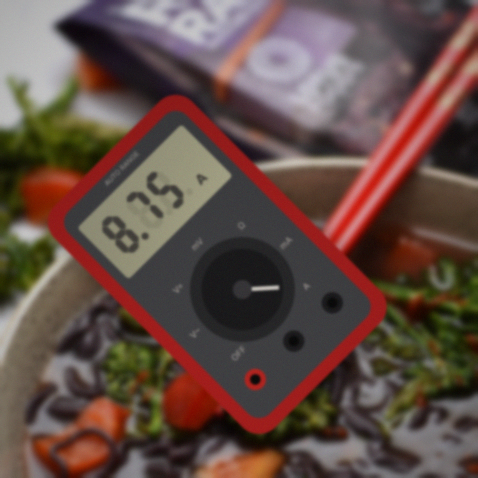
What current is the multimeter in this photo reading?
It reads 8.75 A
